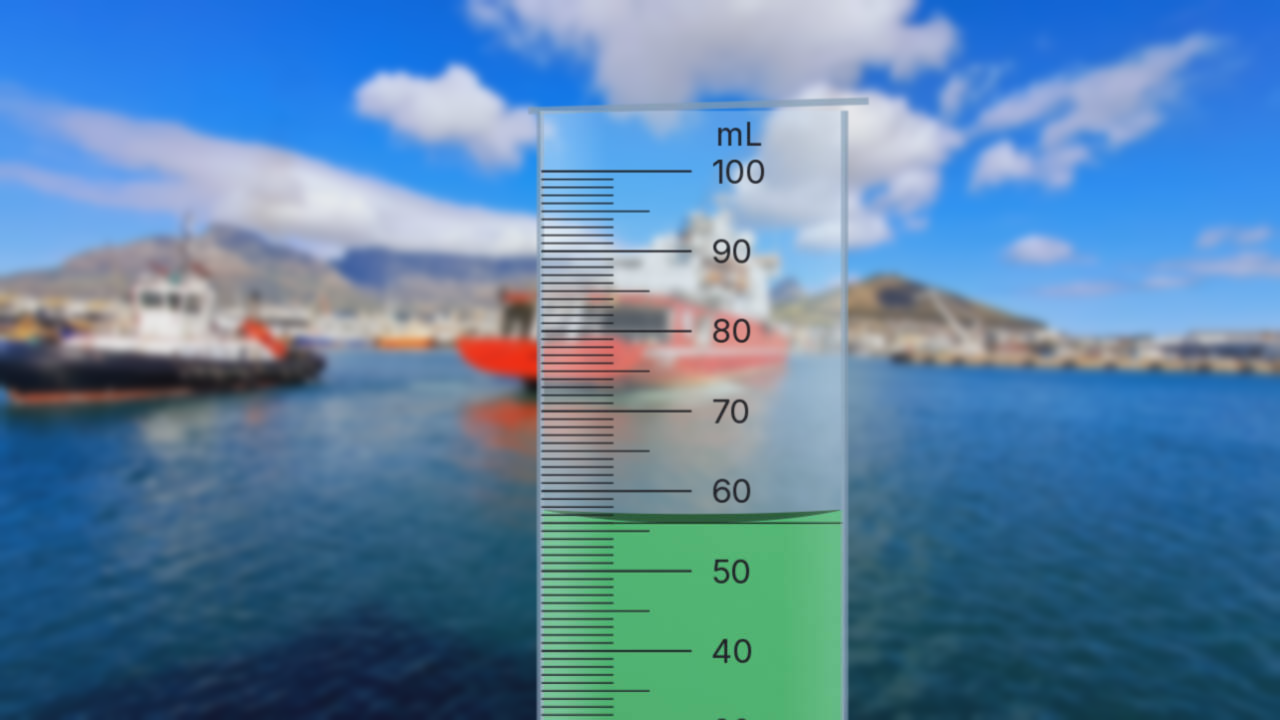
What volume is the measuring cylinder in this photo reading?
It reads 56 mL
